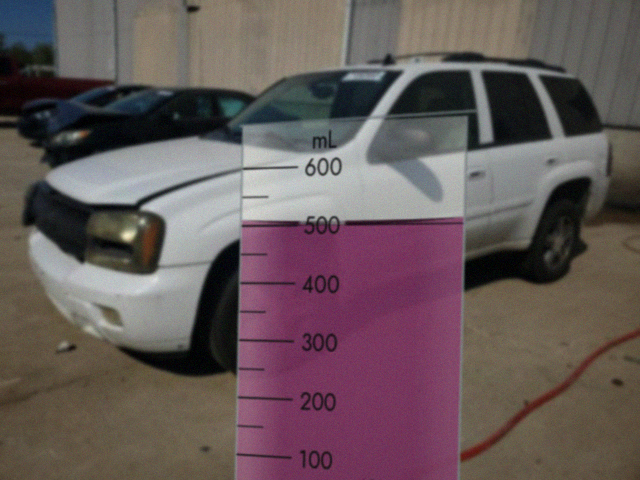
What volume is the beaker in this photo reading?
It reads 500 mL
